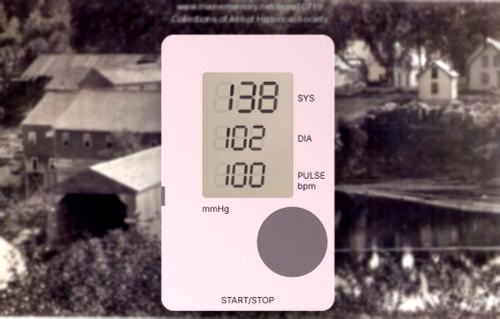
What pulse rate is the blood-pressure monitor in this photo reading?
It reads 100 bpm
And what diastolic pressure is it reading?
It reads 102 mmHg
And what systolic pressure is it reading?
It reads 138 mmHg
